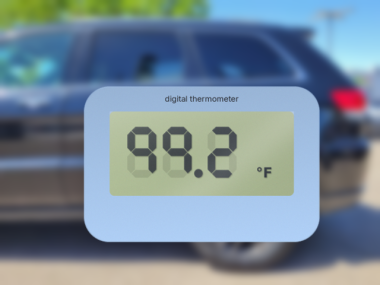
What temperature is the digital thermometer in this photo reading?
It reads 99.2 °F
